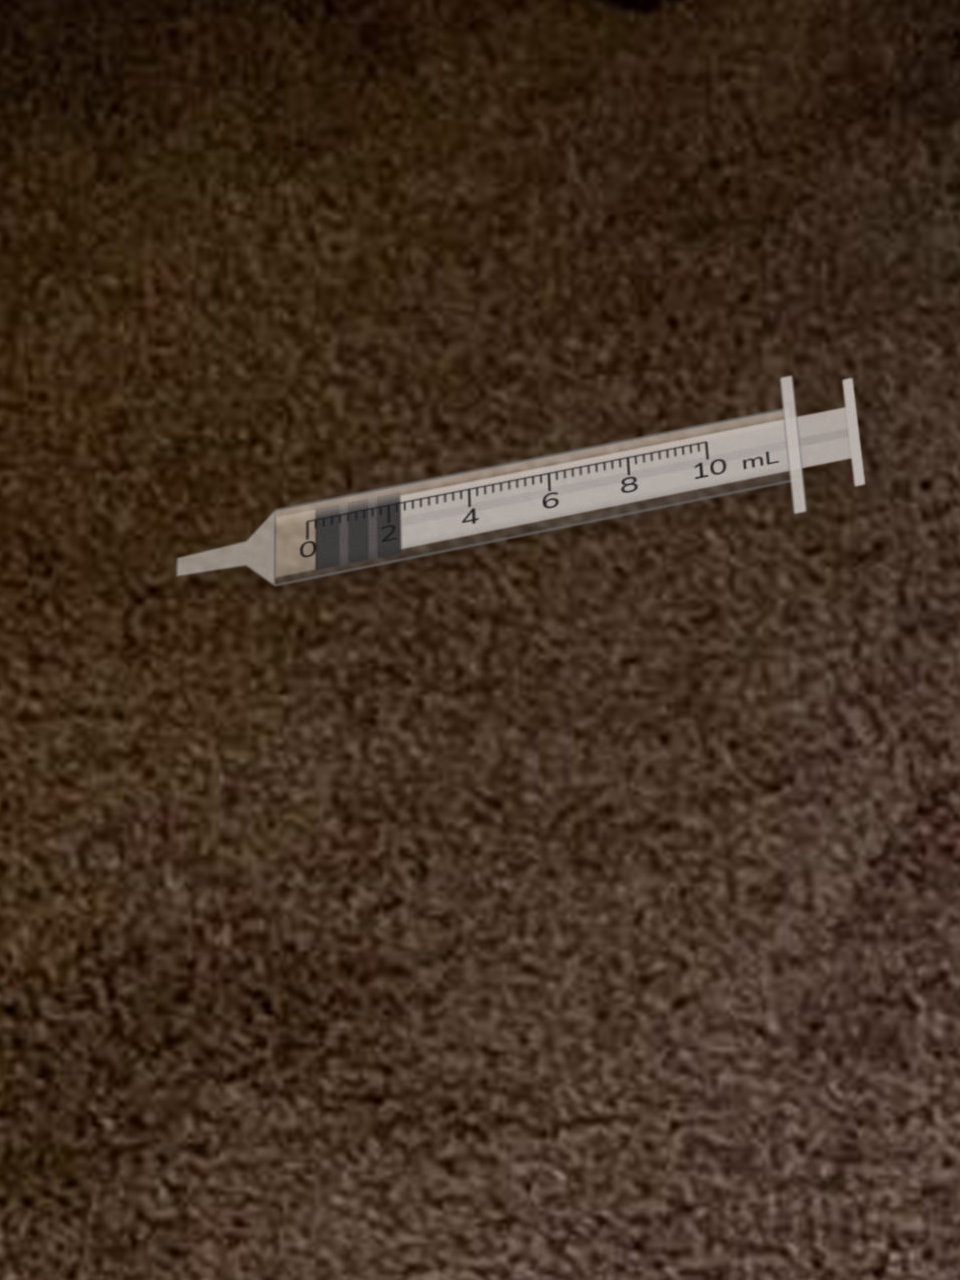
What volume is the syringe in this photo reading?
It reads 0.2 mL
